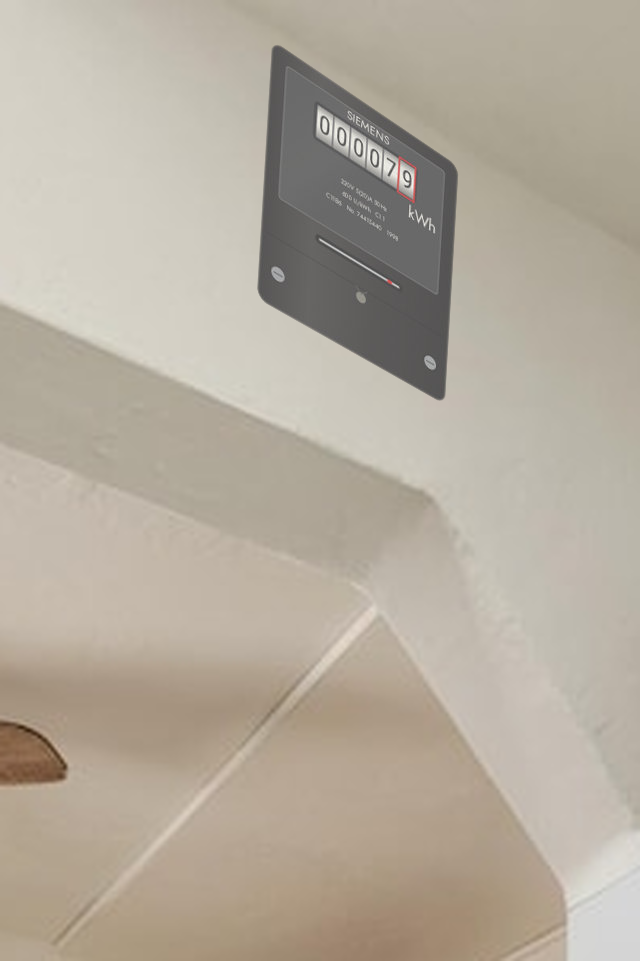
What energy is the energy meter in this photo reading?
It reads 7.9 kWh
